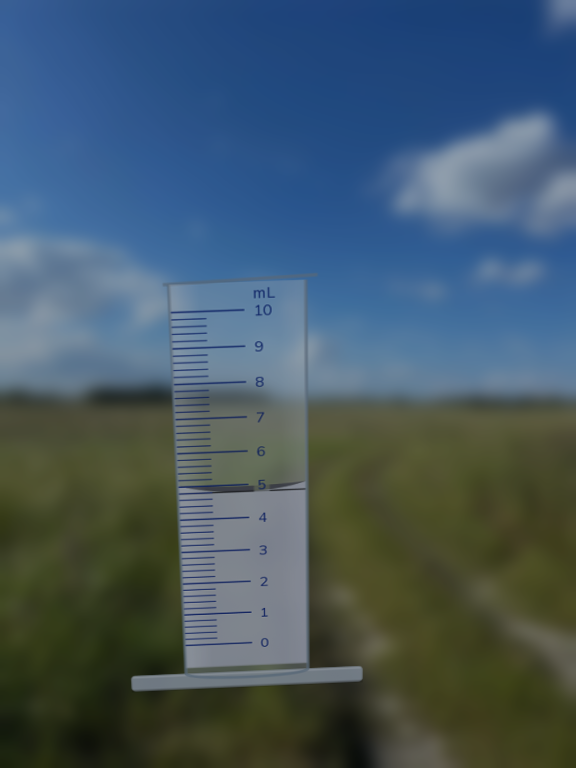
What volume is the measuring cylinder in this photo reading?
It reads 4.8 mL
